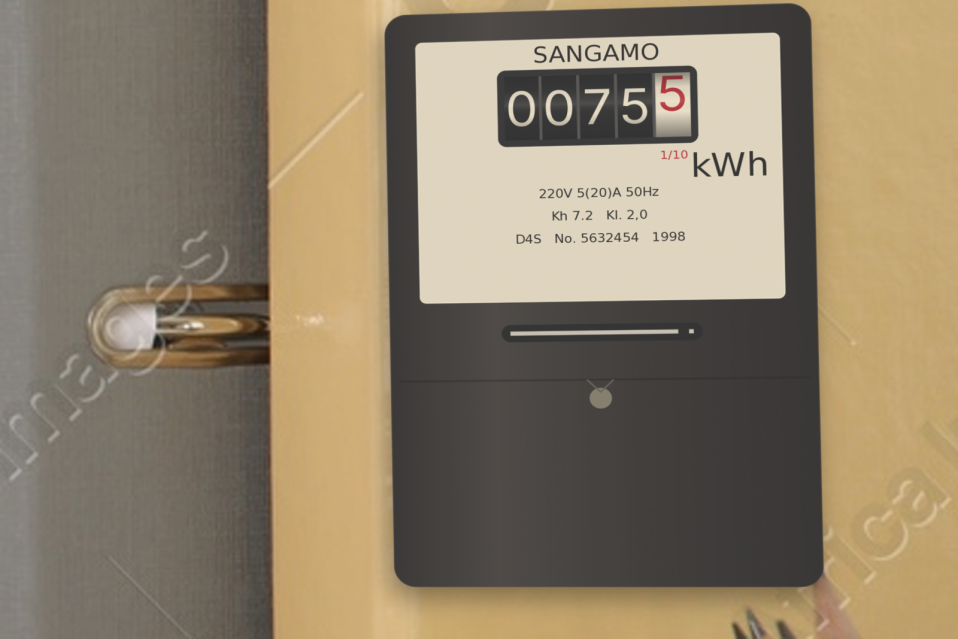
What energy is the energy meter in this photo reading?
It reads 75.5 kWh
